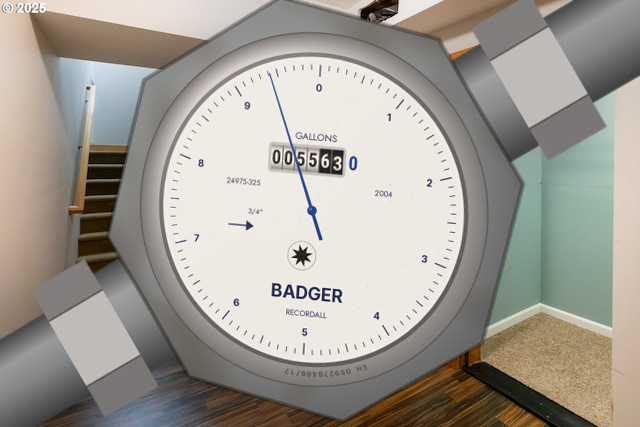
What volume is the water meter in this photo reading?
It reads 55629.4 gal
